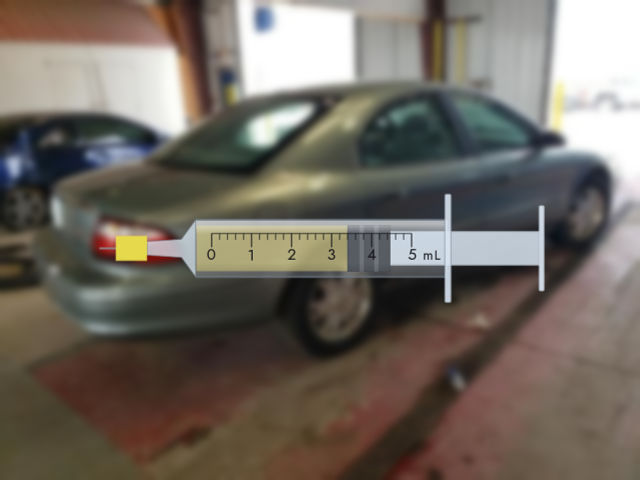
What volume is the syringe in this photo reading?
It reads 3.4 mL
